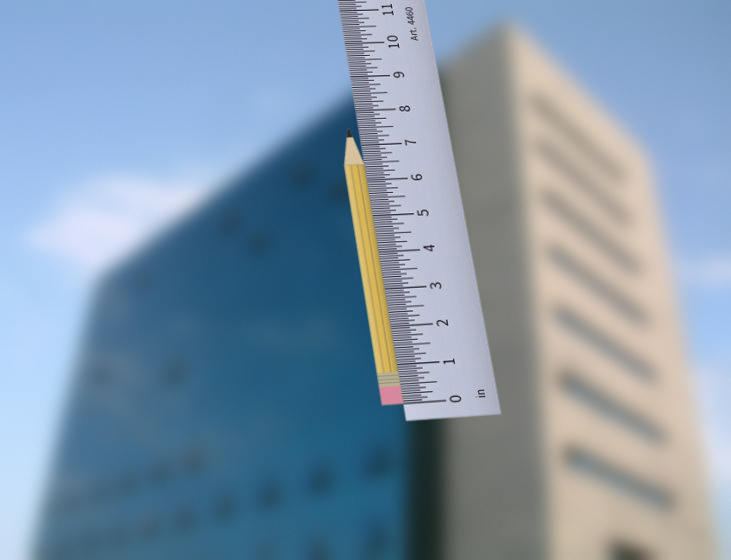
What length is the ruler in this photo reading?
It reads 7.5 in
